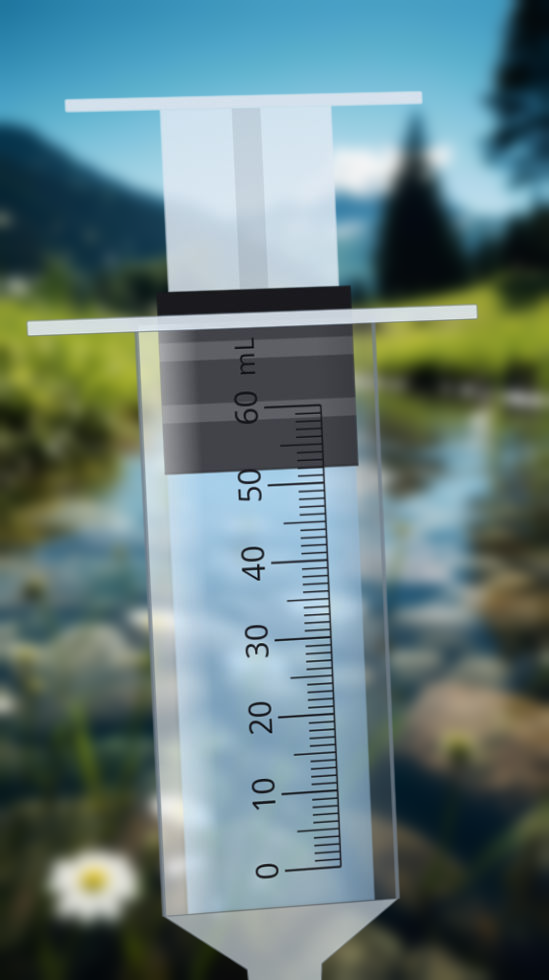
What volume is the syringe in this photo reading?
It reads 52 mL
